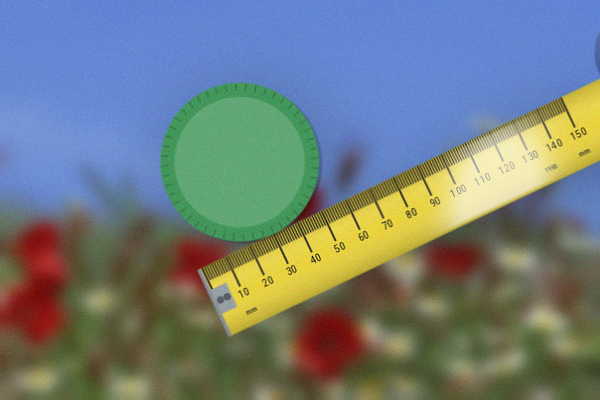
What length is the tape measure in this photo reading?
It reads 60 mm
